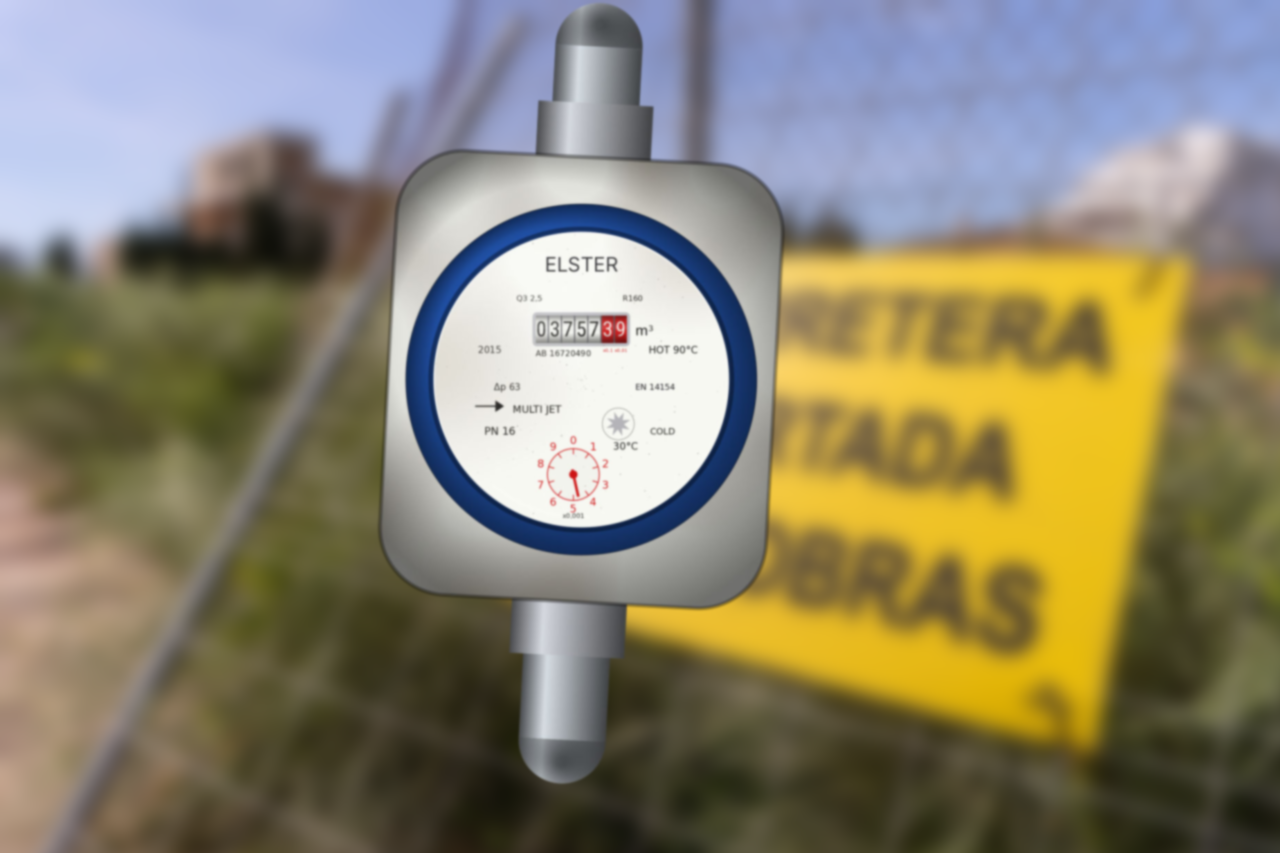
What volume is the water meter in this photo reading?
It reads 3757.394 m³
